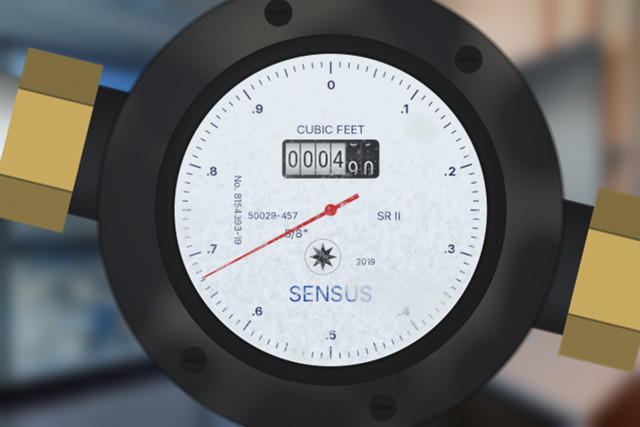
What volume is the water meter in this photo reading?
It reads 489.67 ft³
